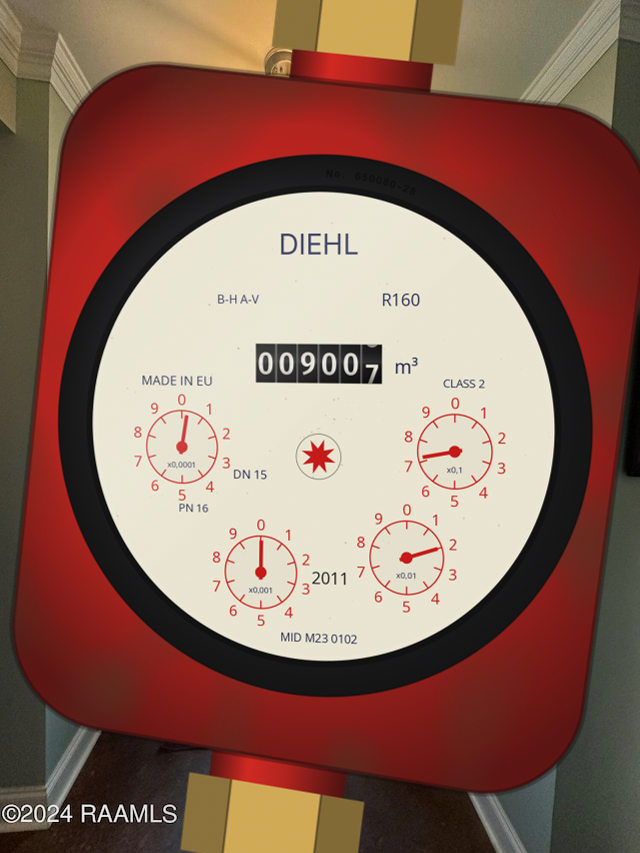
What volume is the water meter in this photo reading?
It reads 9006.7200 m³
